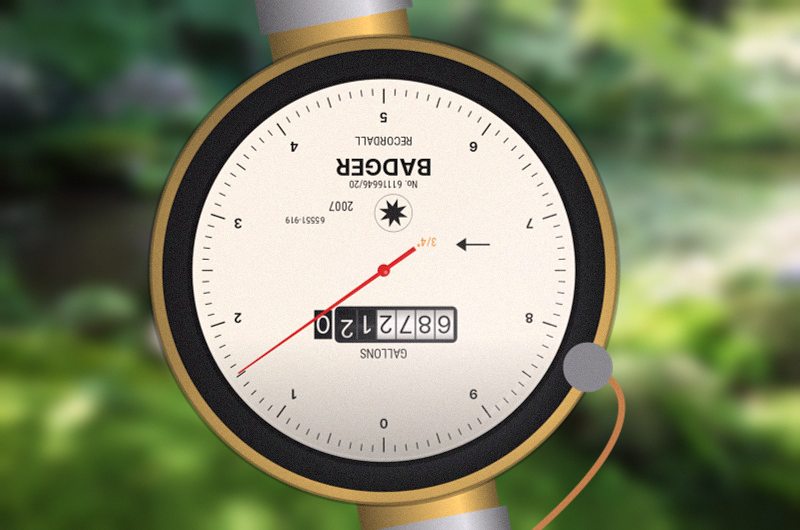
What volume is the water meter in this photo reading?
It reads 6872121.5 gal
